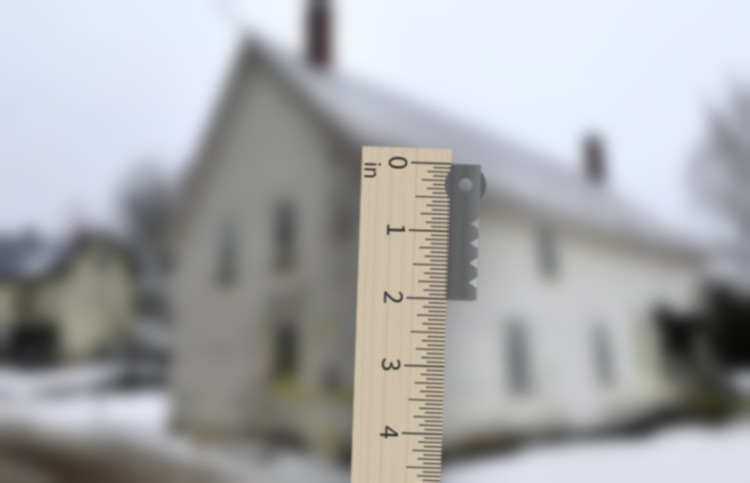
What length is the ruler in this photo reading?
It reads 2 in
